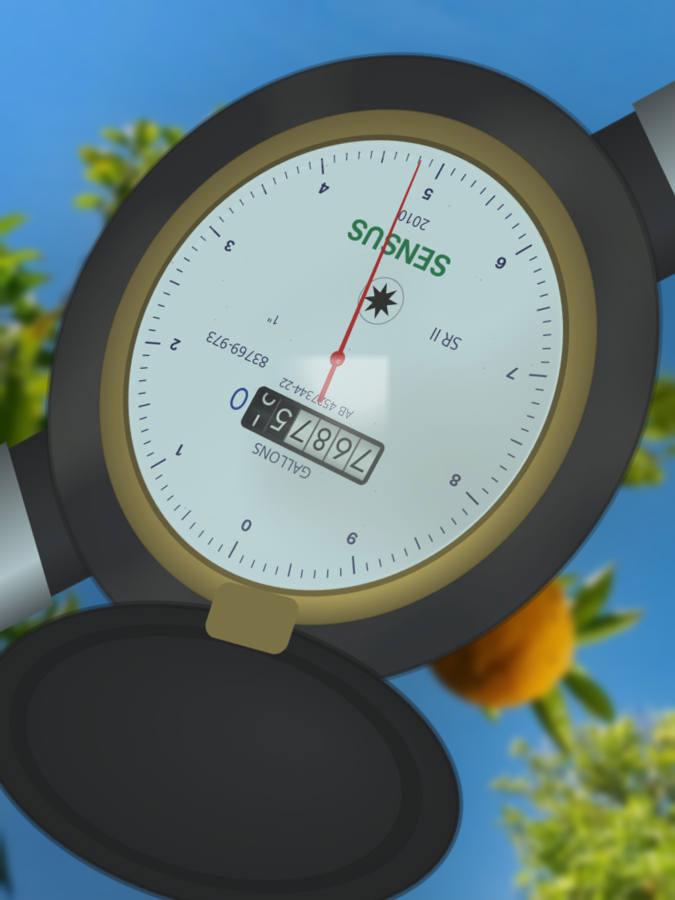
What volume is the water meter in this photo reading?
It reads 7687514.8 gal
